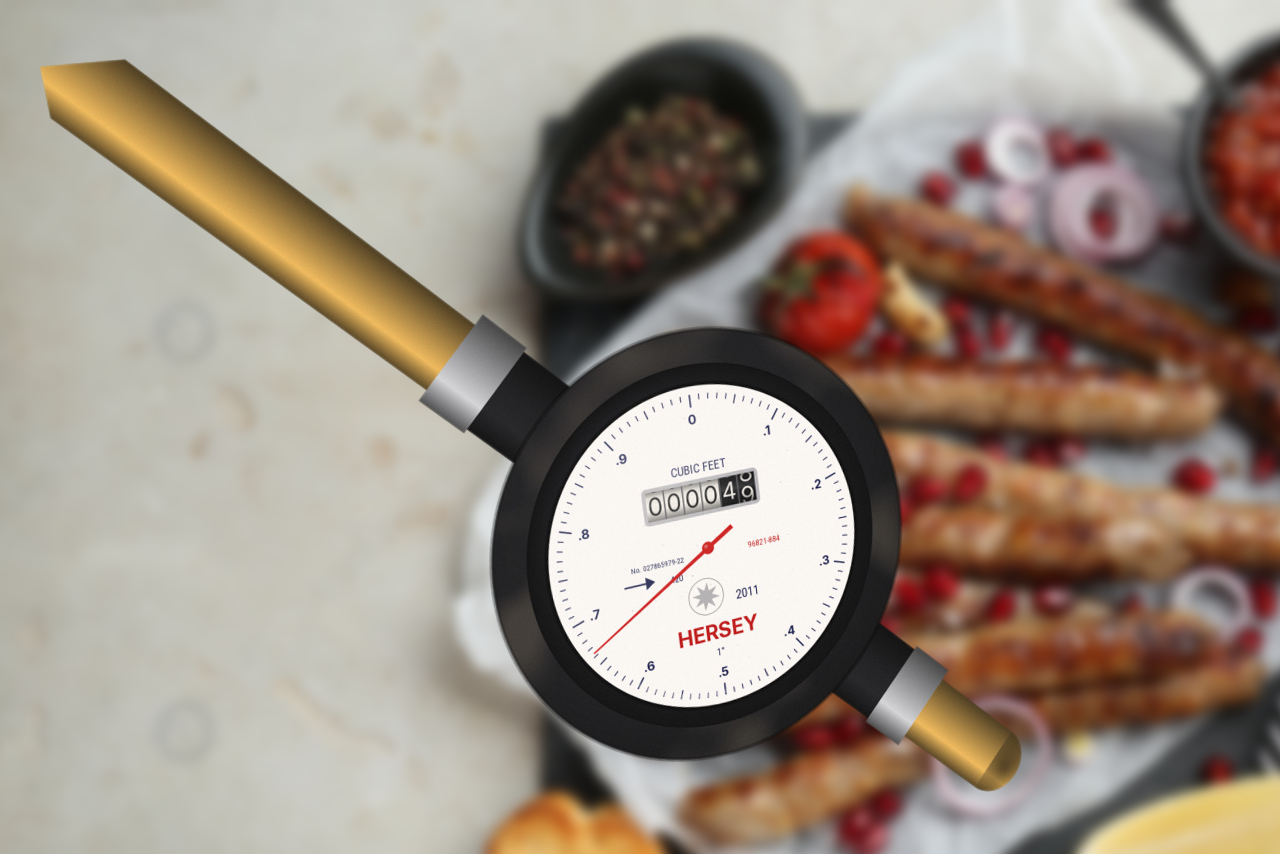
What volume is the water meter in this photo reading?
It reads 48.66 ft³
